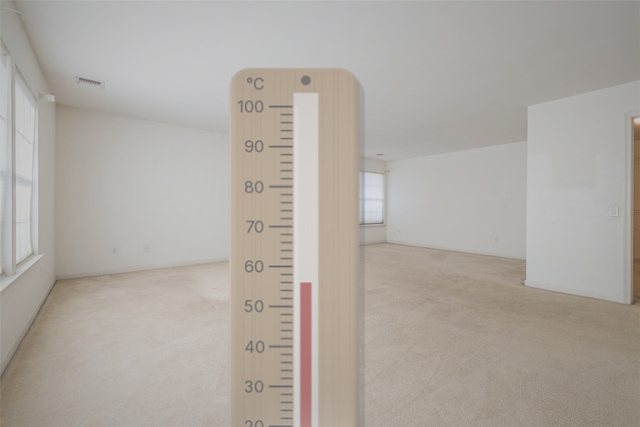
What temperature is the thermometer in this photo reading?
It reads 56 °C
